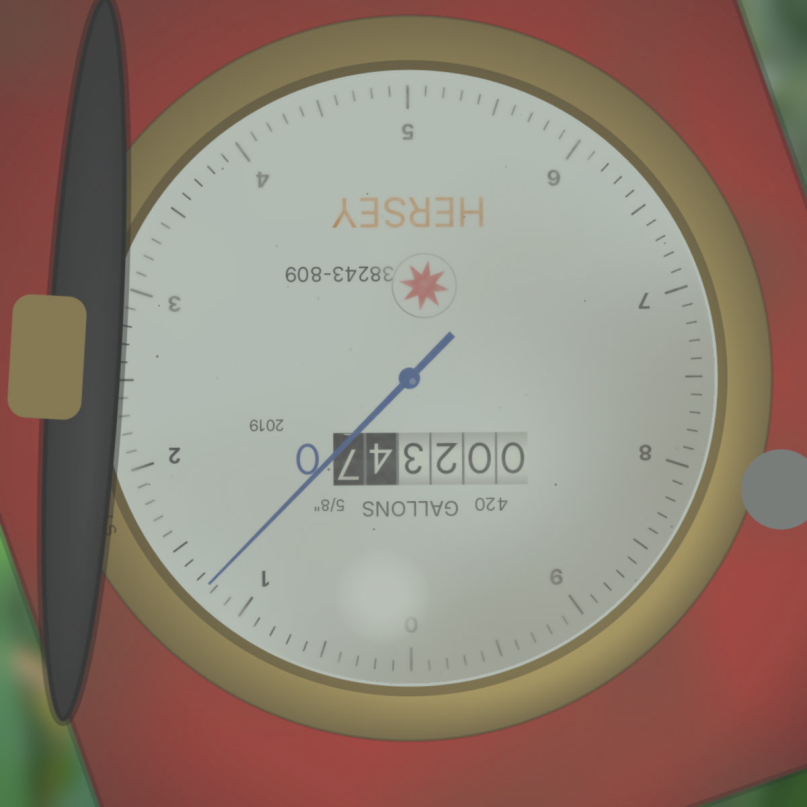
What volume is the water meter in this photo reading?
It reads 23471.2 gal
